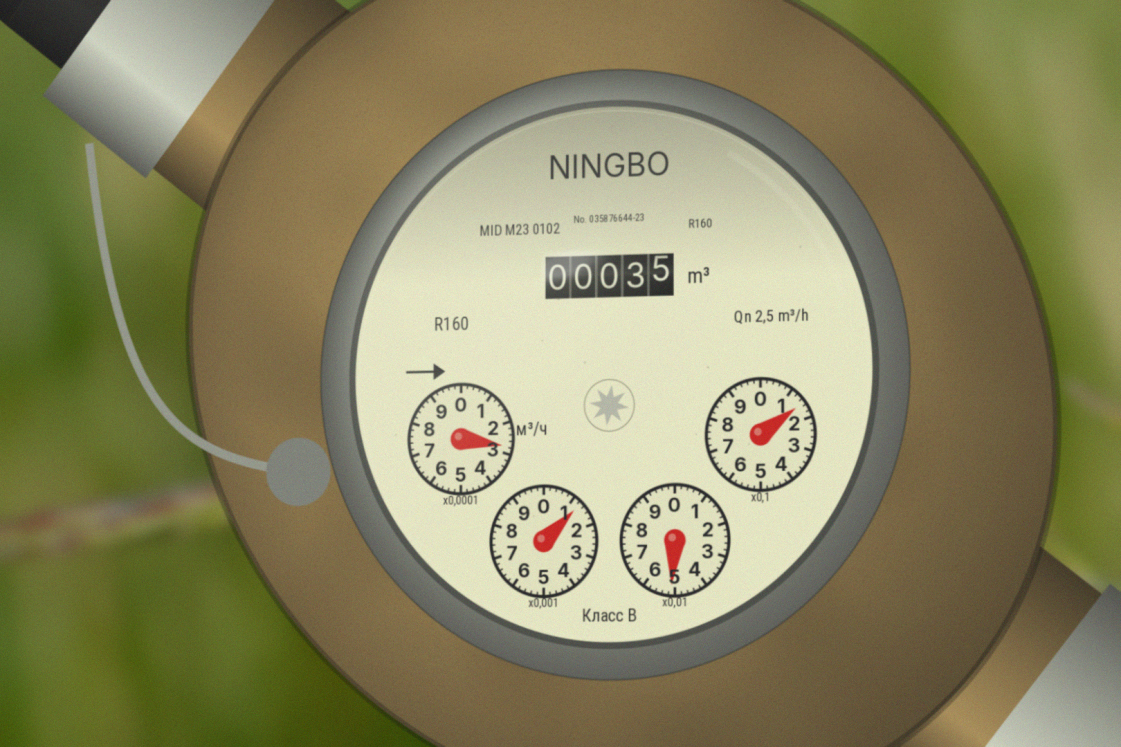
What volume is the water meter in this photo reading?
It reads 35.1512 m³
